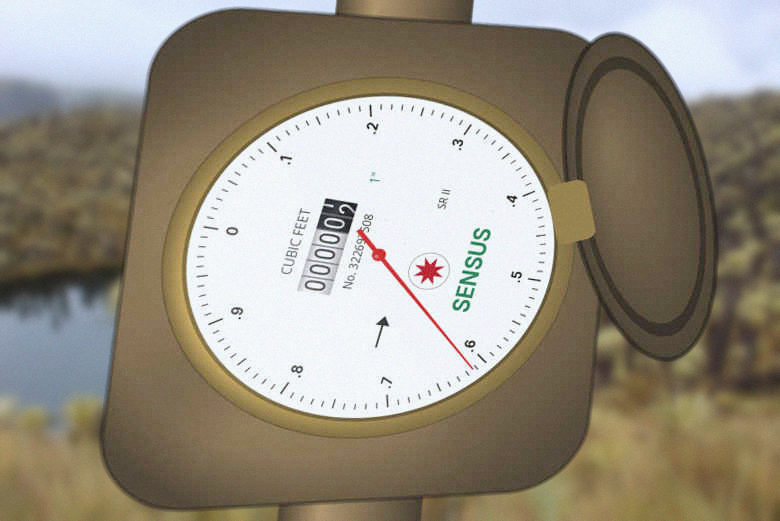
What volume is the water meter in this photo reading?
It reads 1.61 ft³
